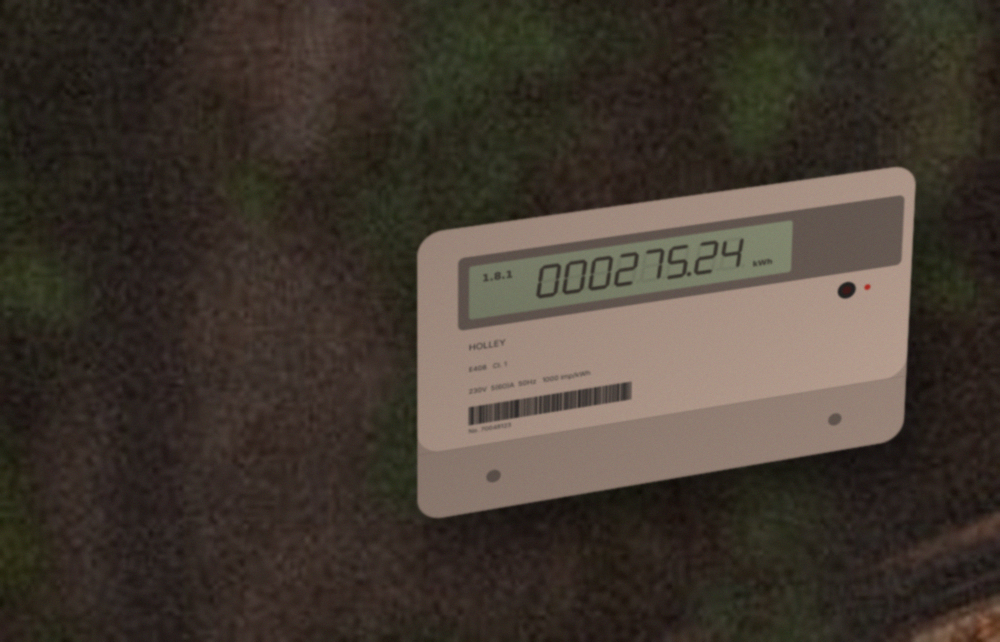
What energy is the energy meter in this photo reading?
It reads 275.24 kWh
